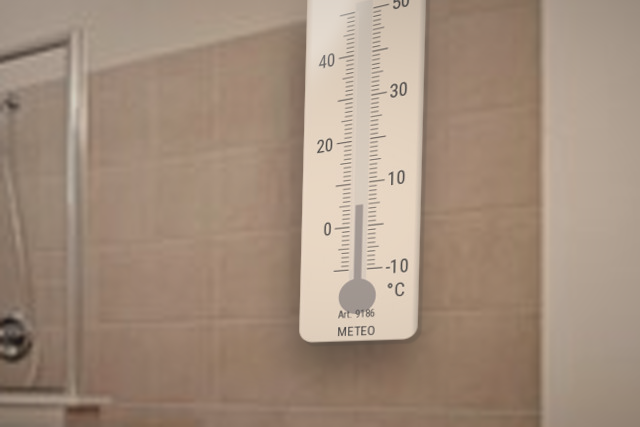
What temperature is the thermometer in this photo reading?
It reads 5 °C
